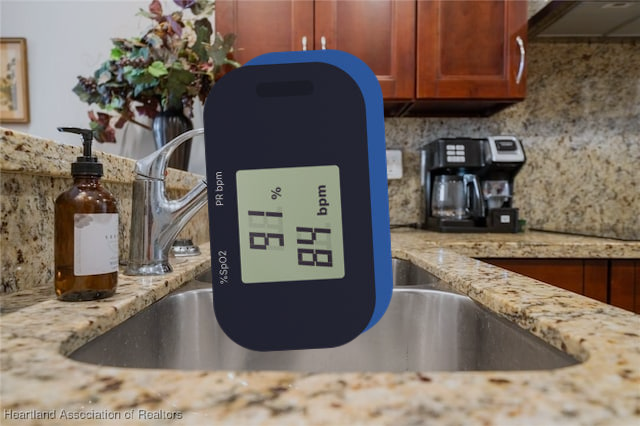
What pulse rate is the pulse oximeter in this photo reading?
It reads 84 bpm
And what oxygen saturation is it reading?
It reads 91 %
